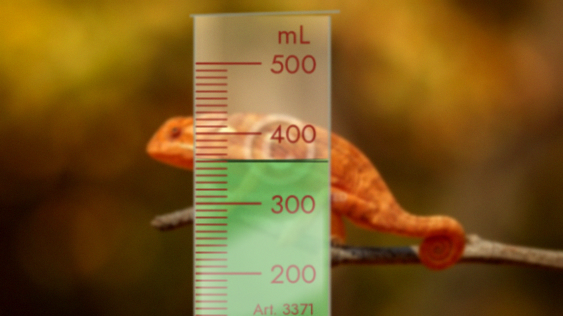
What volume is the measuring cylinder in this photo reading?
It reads 360 mL
